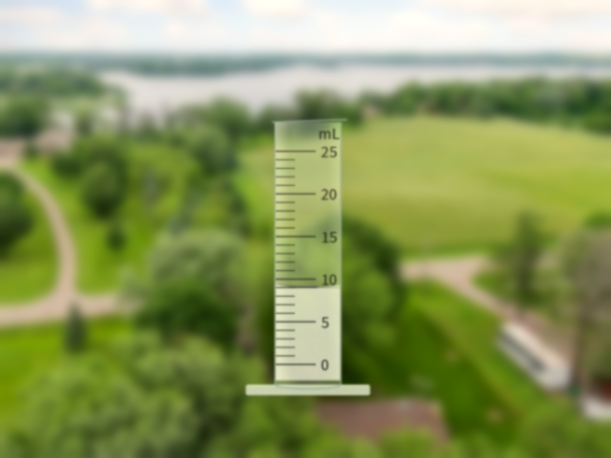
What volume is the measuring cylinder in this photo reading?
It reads 9 mL
